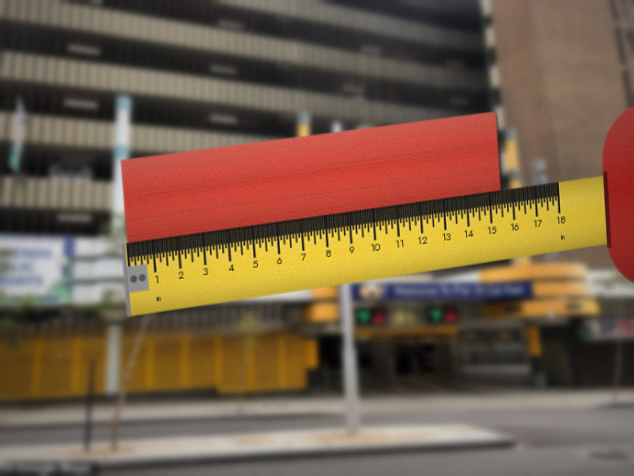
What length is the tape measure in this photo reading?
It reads 15.5 in
